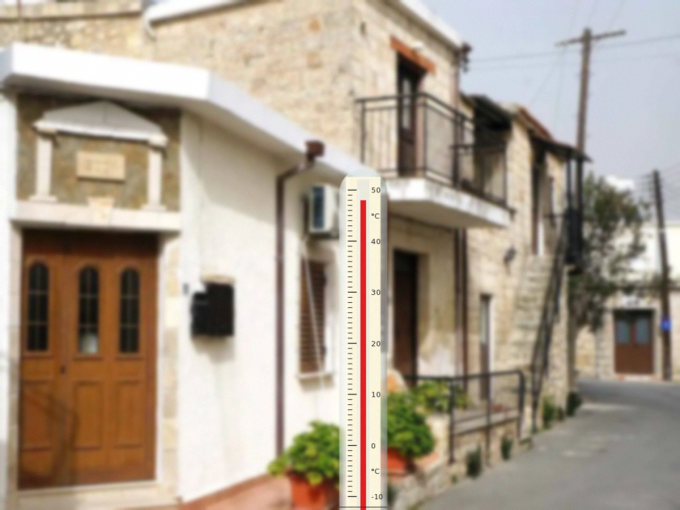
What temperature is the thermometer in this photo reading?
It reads 48 °C
